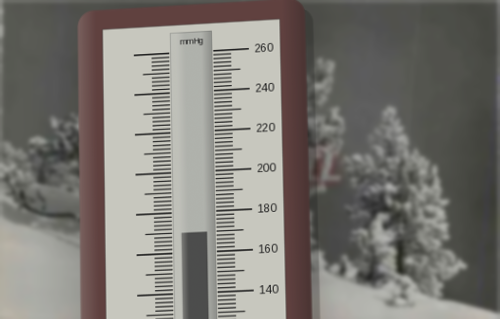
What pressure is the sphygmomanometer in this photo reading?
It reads 170 mmHg
